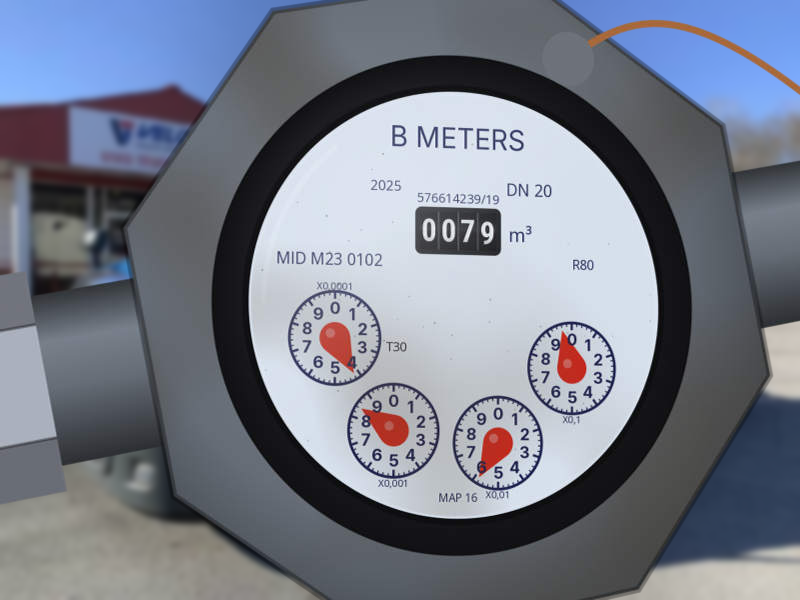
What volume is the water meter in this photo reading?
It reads 78.9584 m³
